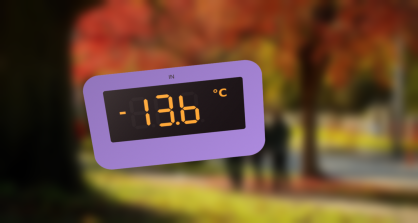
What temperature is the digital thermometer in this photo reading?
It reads -13.6 °C
